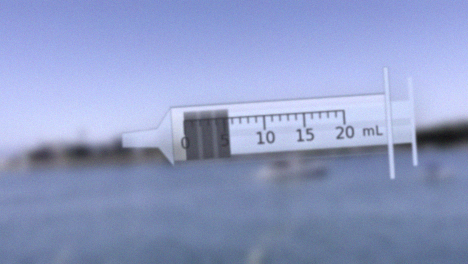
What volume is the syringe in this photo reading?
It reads 0 mL
